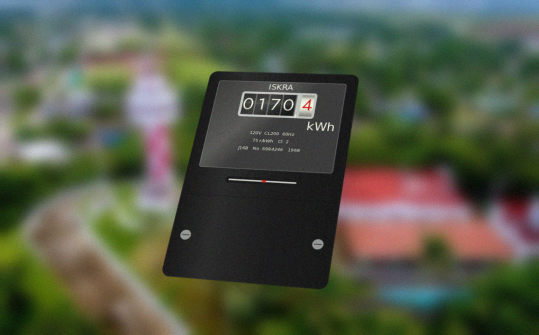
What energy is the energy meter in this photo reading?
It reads 170.4 kWh
